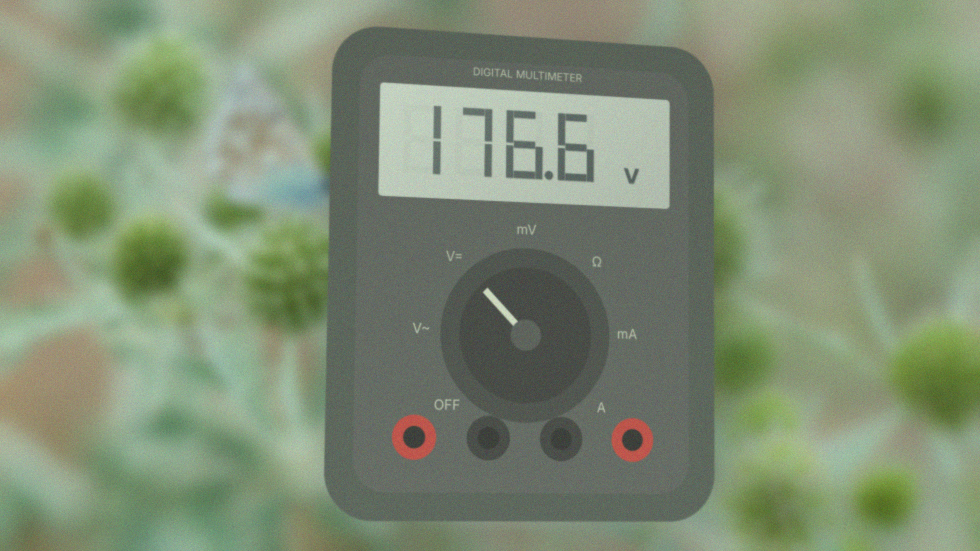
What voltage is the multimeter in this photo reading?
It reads 176.6 V
